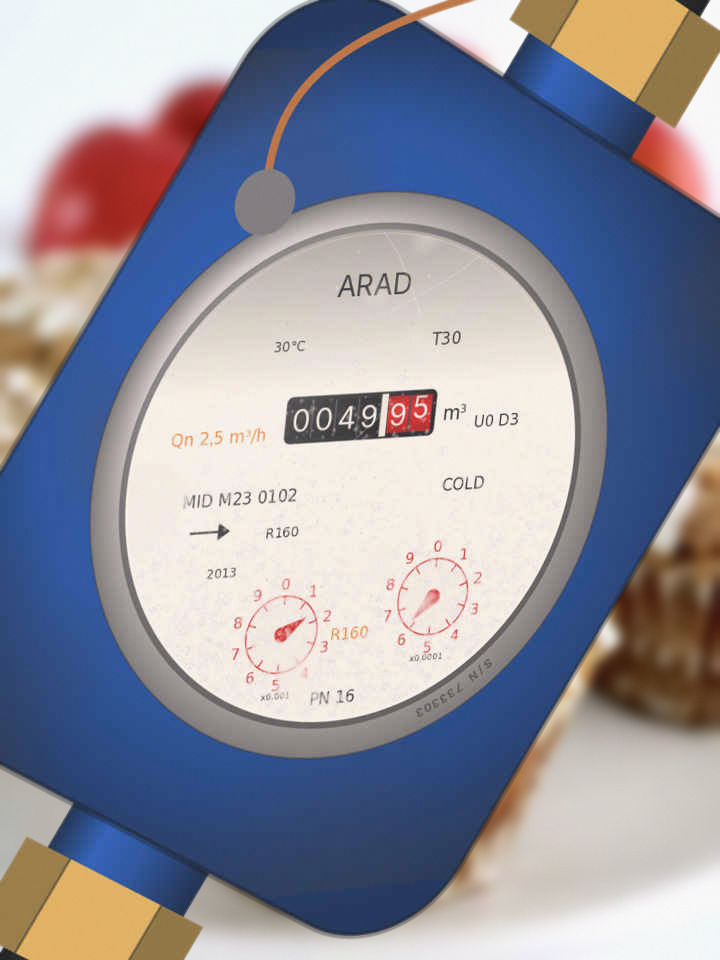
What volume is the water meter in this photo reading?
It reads 49.9516 m³
